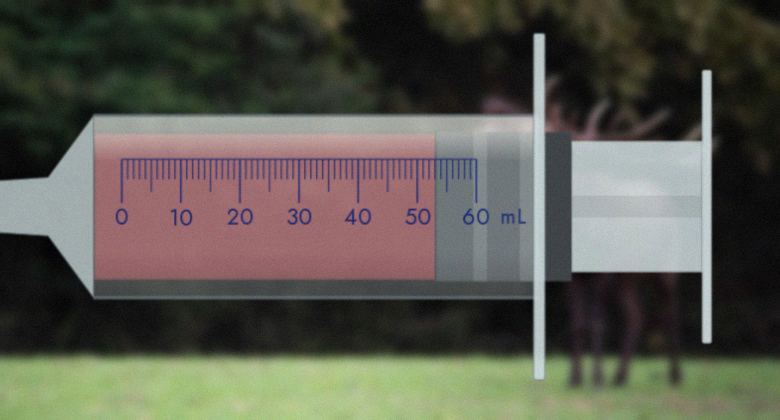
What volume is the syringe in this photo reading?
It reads 53 mL
